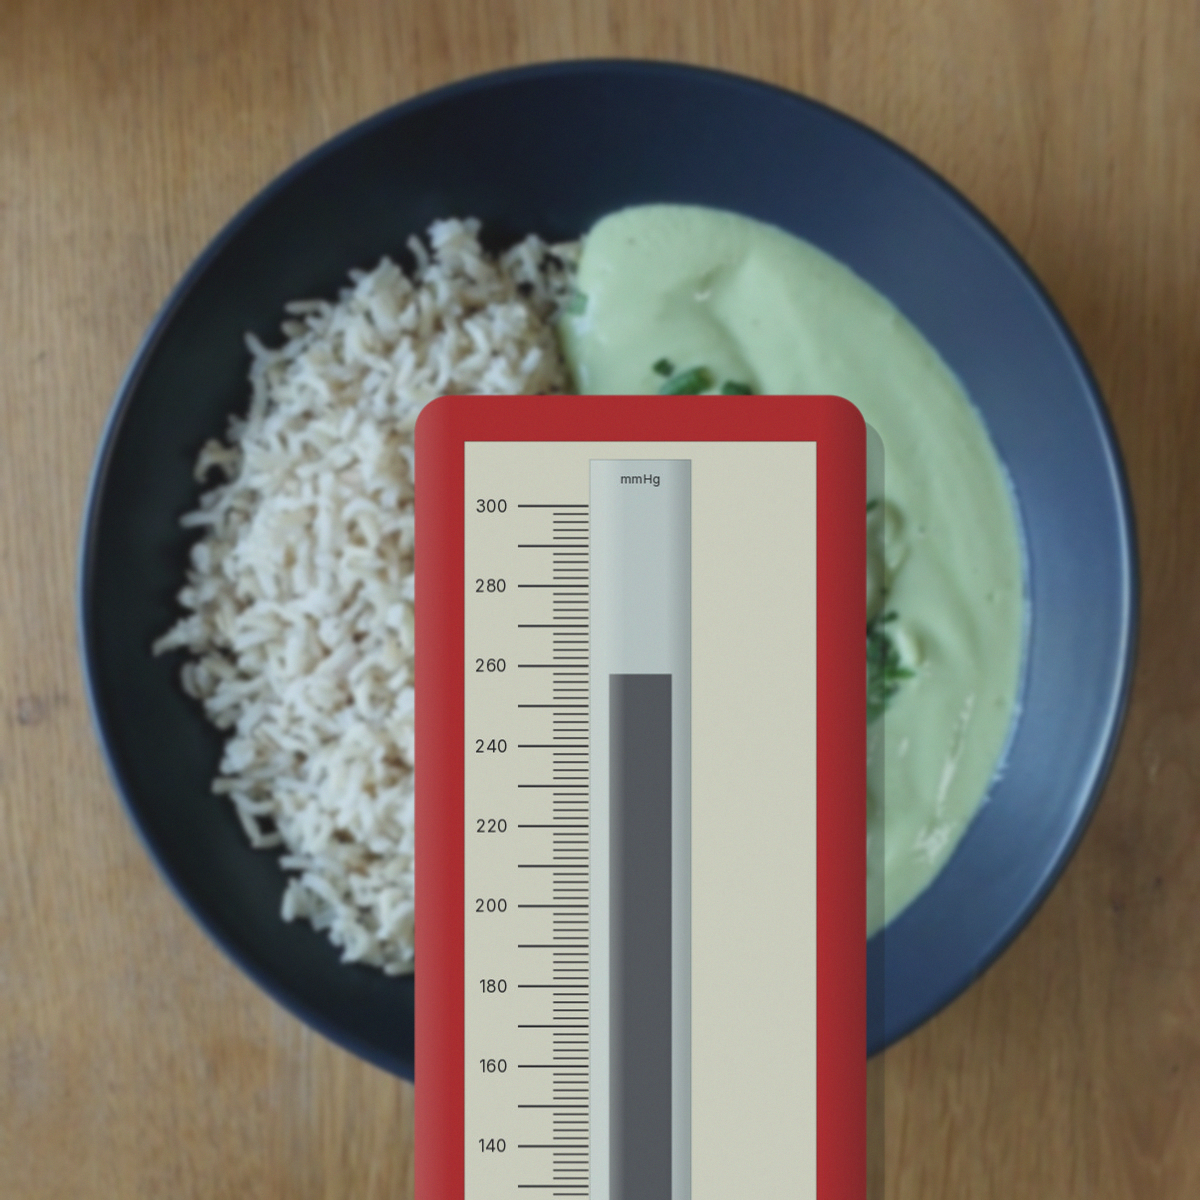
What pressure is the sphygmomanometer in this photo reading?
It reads 258 mmHg
